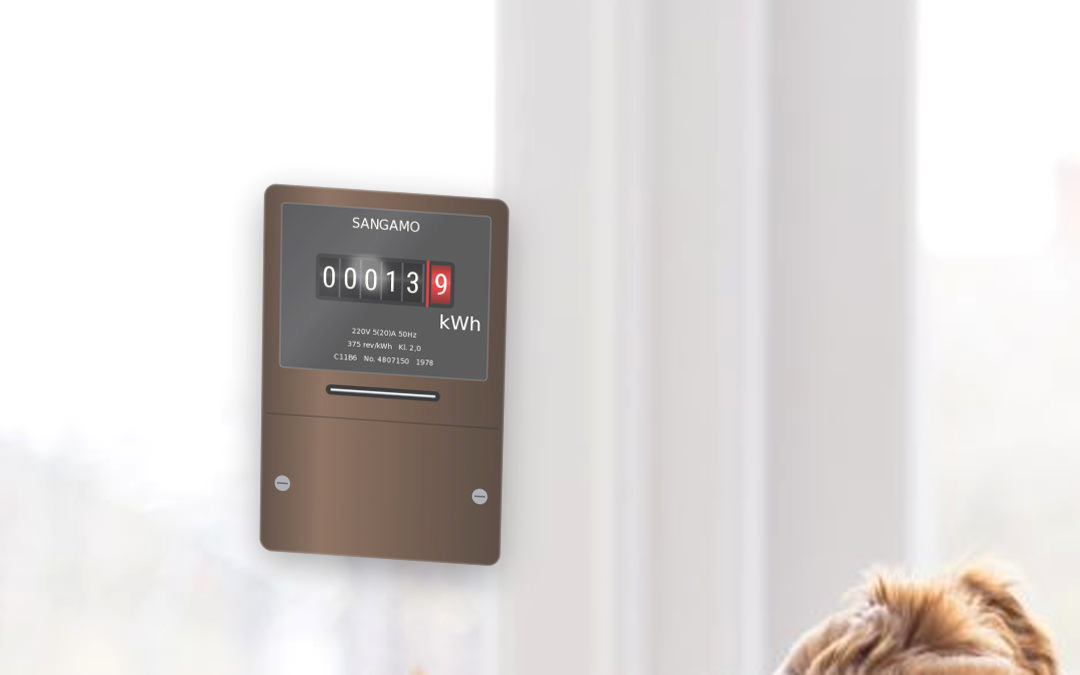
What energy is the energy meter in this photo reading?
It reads 13.9 kWh
